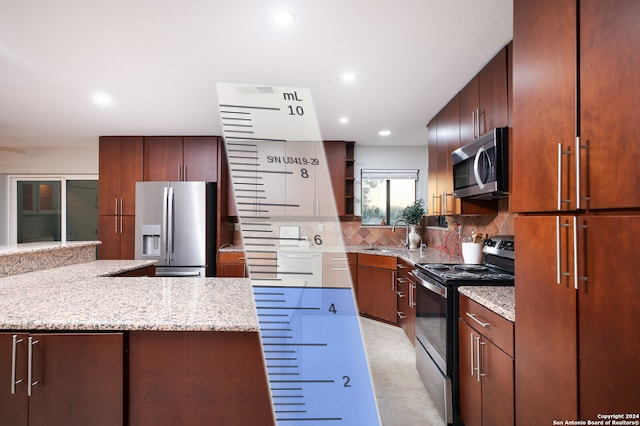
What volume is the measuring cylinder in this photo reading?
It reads 4.6 mL
